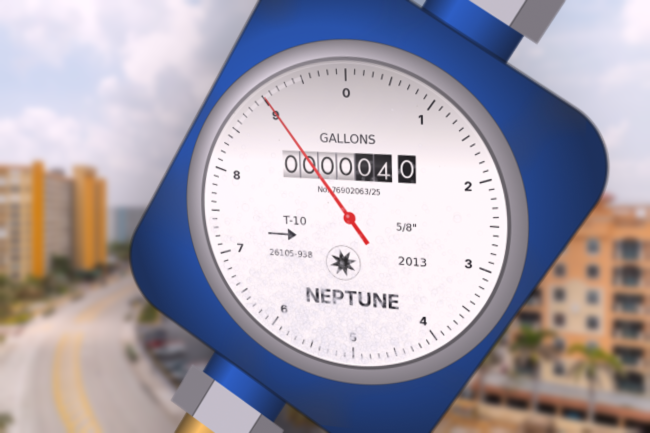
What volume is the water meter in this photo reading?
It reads 39.0 gal
